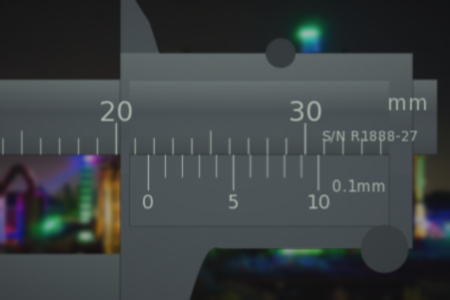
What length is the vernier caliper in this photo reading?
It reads 21.7 mm
